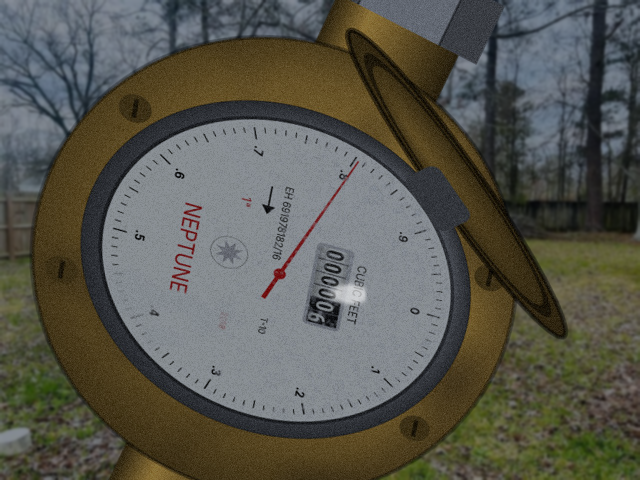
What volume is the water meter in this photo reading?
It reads 5.80 ft³
